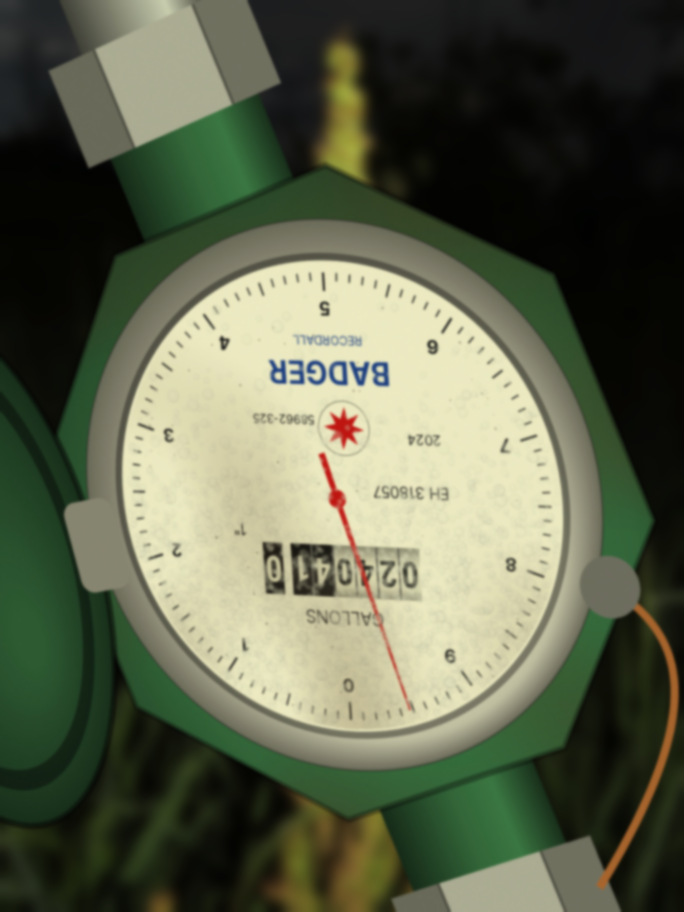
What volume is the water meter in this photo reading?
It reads 240409.5 gal
